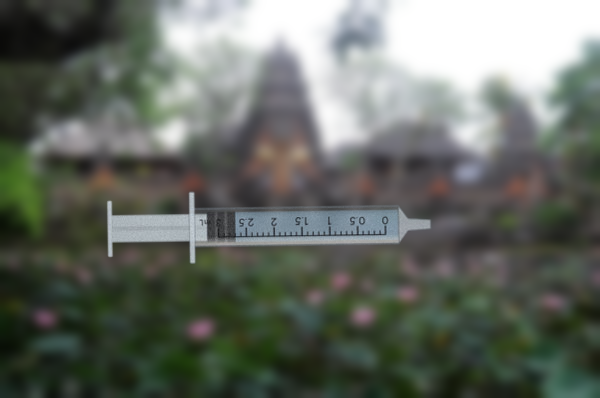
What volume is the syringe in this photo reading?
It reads 2.7 mL
